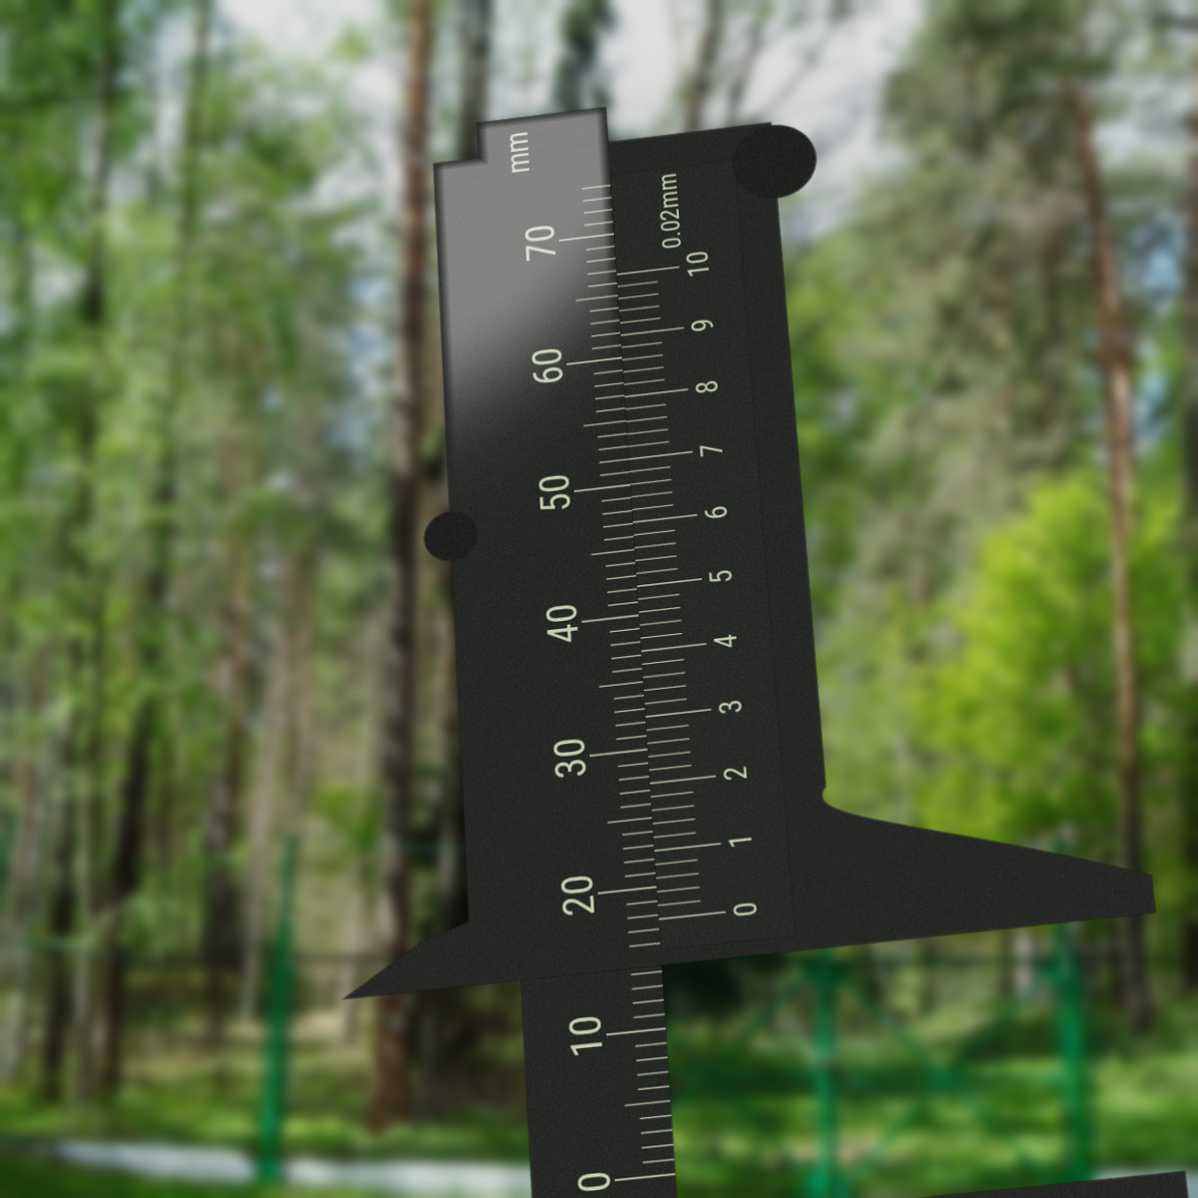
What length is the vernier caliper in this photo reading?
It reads 17.7 mm
